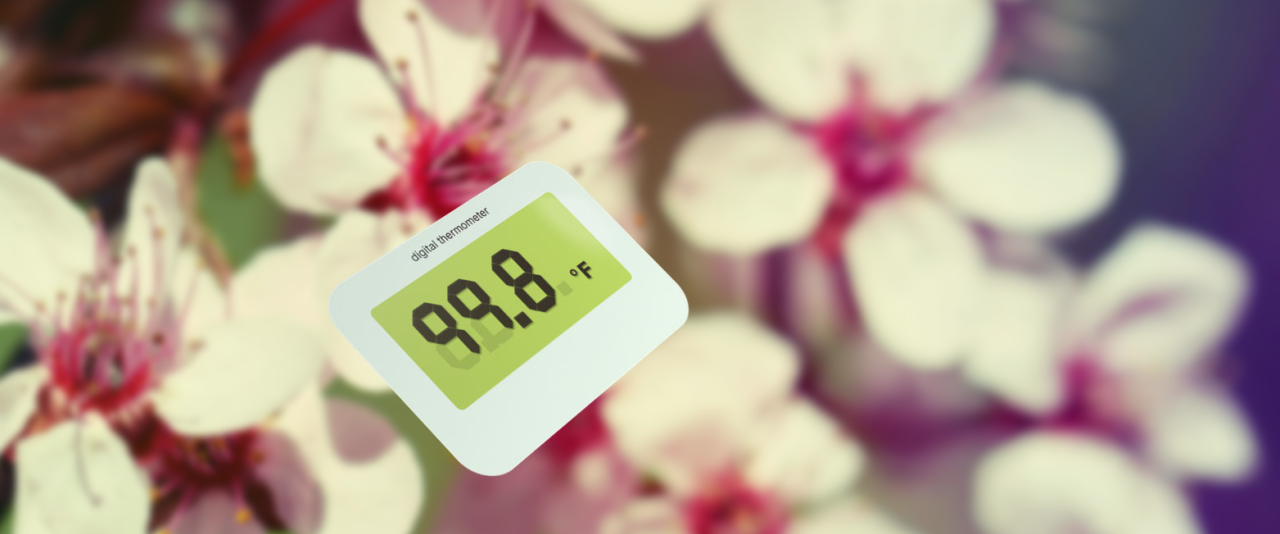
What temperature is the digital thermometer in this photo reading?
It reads 99.8 °F
